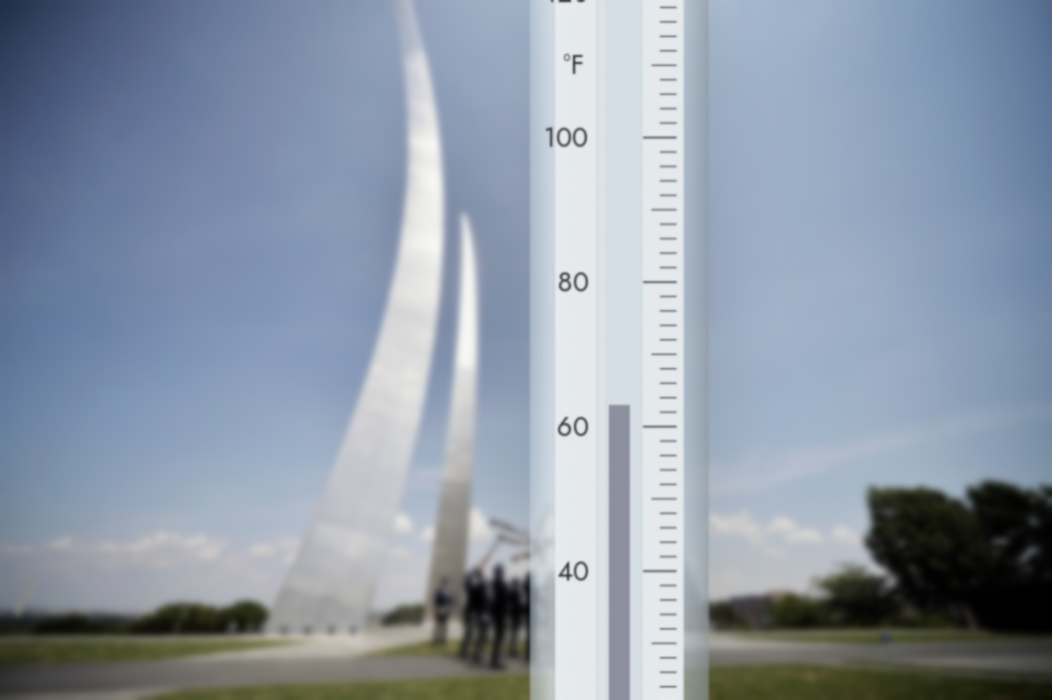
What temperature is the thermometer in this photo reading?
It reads 63 °F
